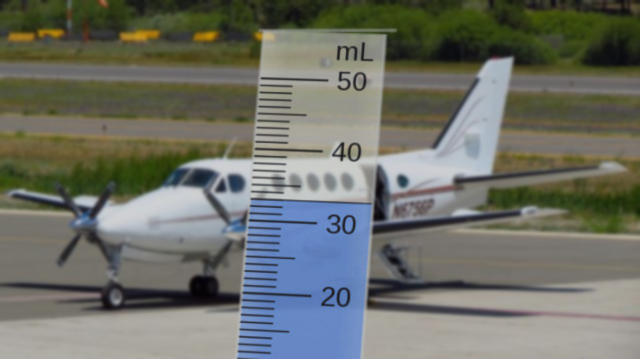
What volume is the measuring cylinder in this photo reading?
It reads 33 mL
